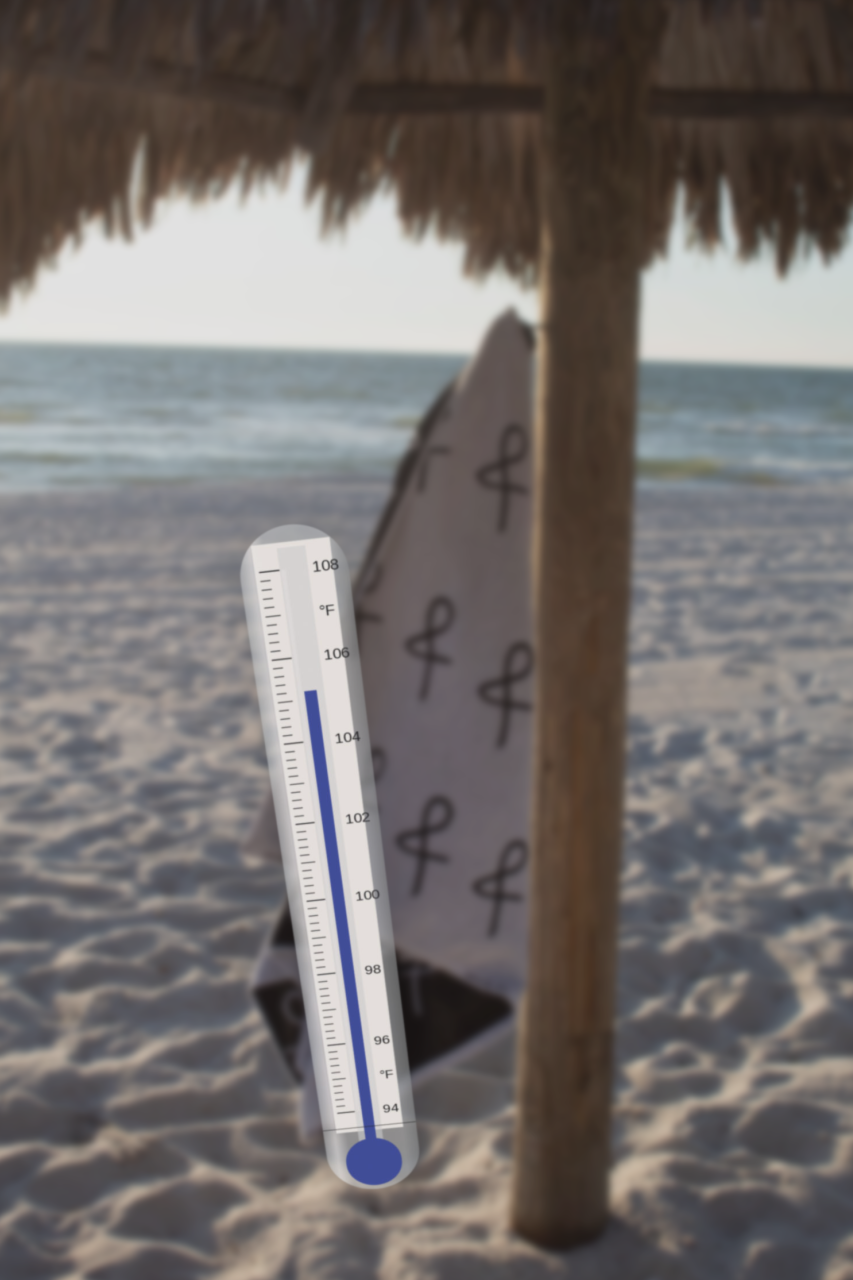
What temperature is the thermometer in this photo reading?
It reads 105.2 °F
